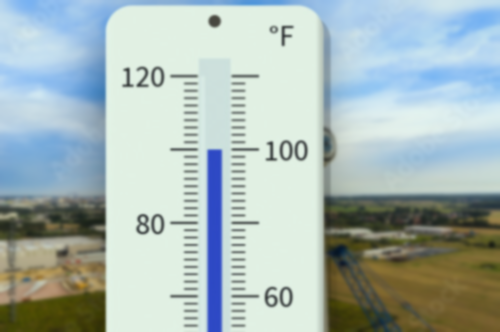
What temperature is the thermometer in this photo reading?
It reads 100 °F
